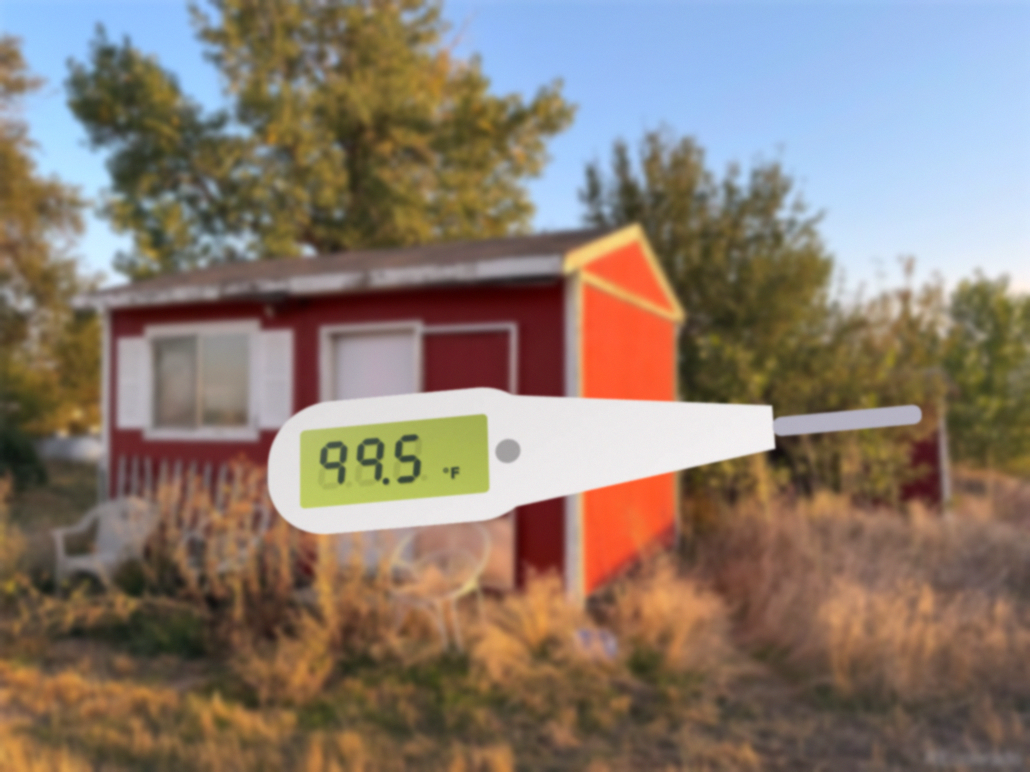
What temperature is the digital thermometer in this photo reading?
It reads 99.5 °F
